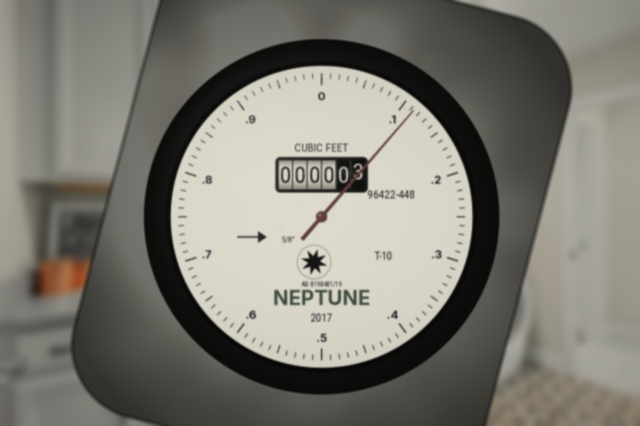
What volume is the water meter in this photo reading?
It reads 3.11 ft³
